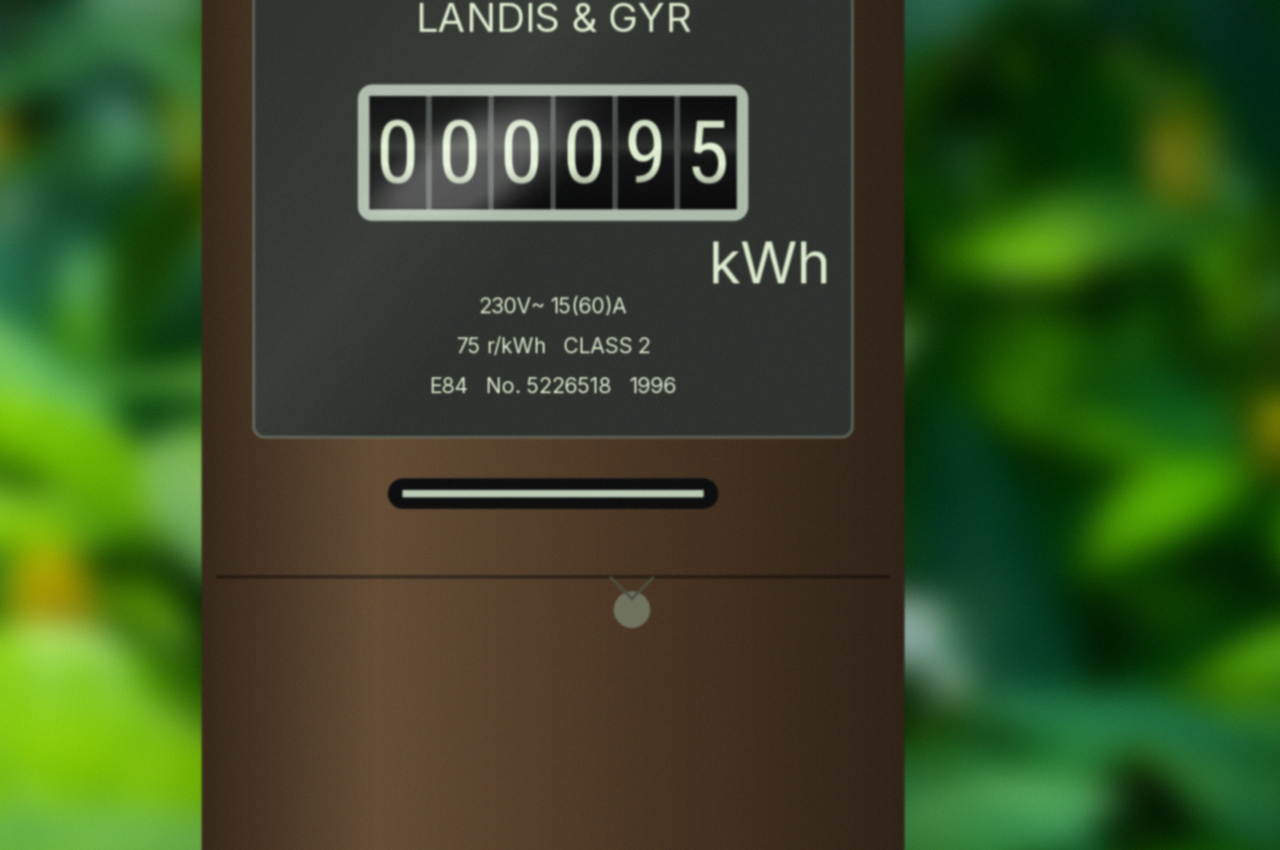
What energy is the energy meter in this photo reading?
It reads 95 kWh
